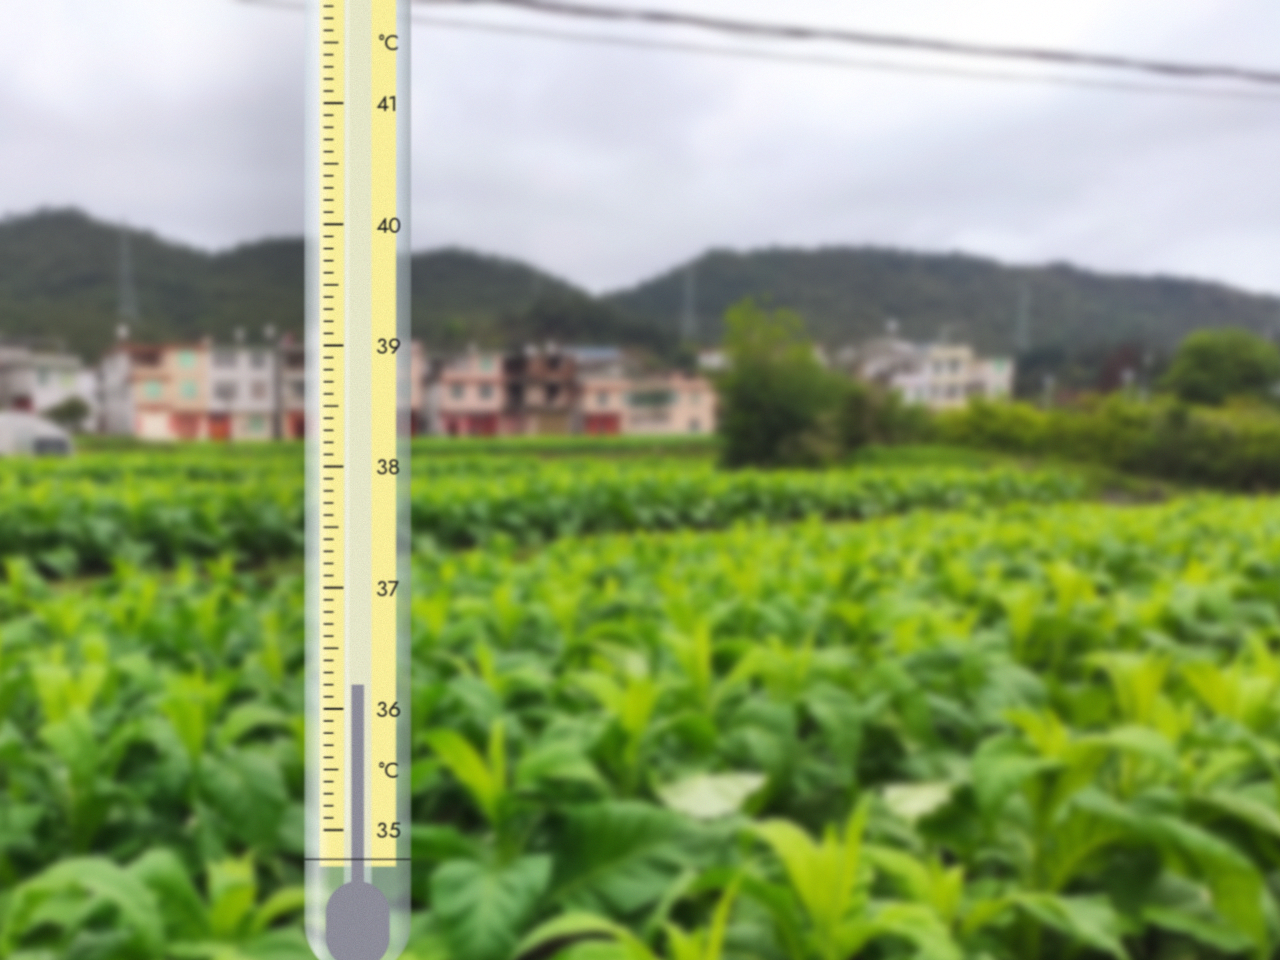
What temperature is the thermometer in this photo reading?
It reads 36.2 °C
